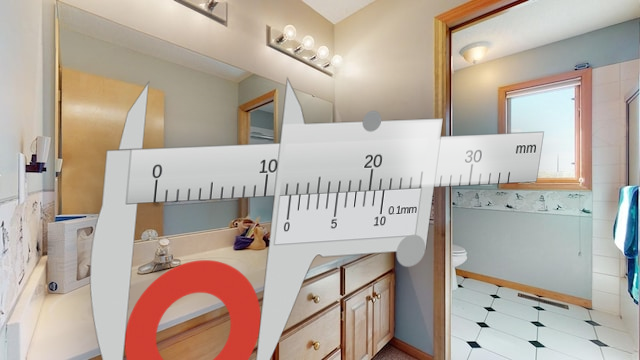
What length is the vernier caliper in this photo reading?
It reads 12.4 mm
